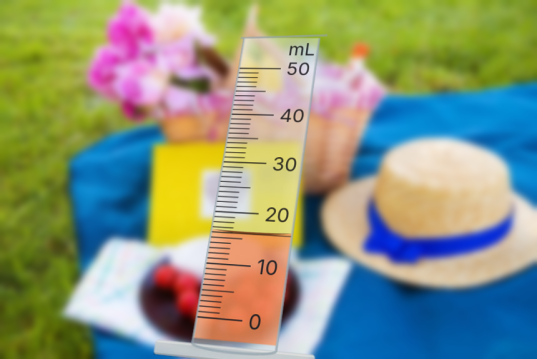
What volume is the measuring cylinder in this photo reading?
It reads 16 mL
